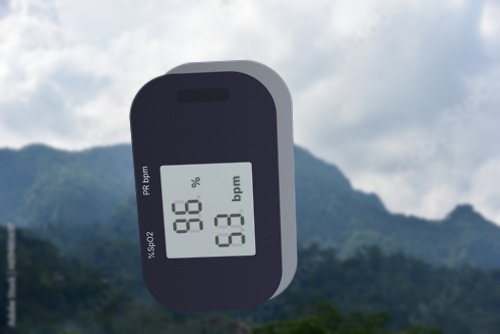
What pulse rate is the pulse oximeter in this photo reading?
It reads 53 bpm
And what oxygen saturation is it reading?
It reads 96 %
